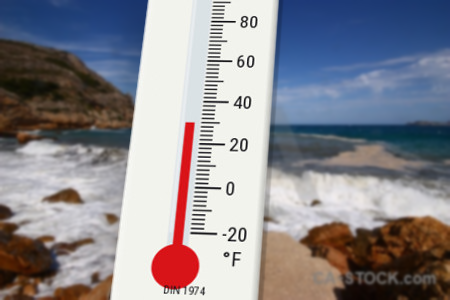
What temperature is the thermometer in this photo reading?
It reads 30 °F
